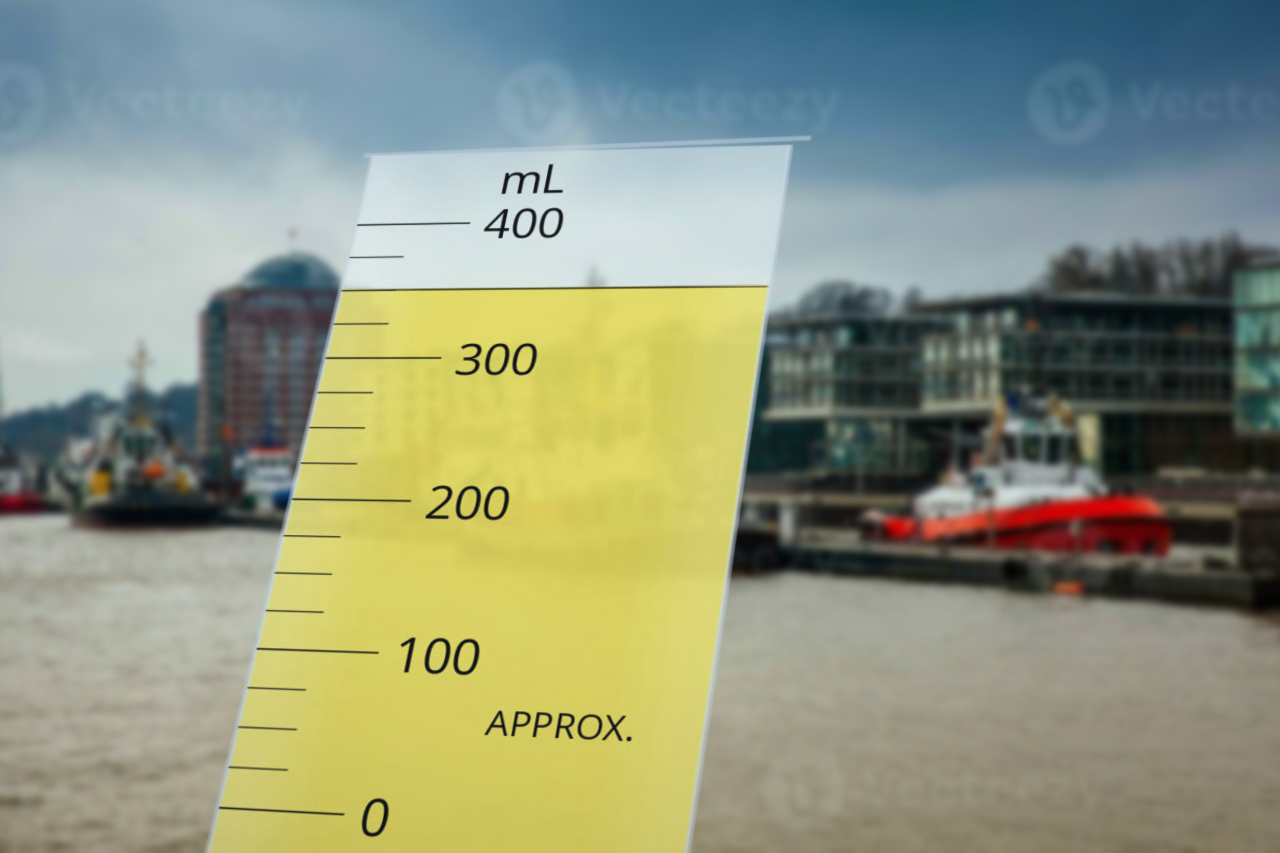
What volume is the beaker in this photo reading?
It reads 350 mL
